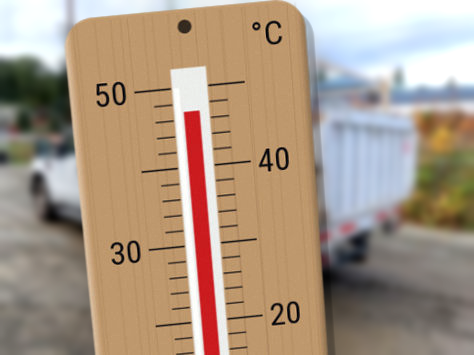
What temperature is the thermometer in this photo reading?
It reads 47 °C
